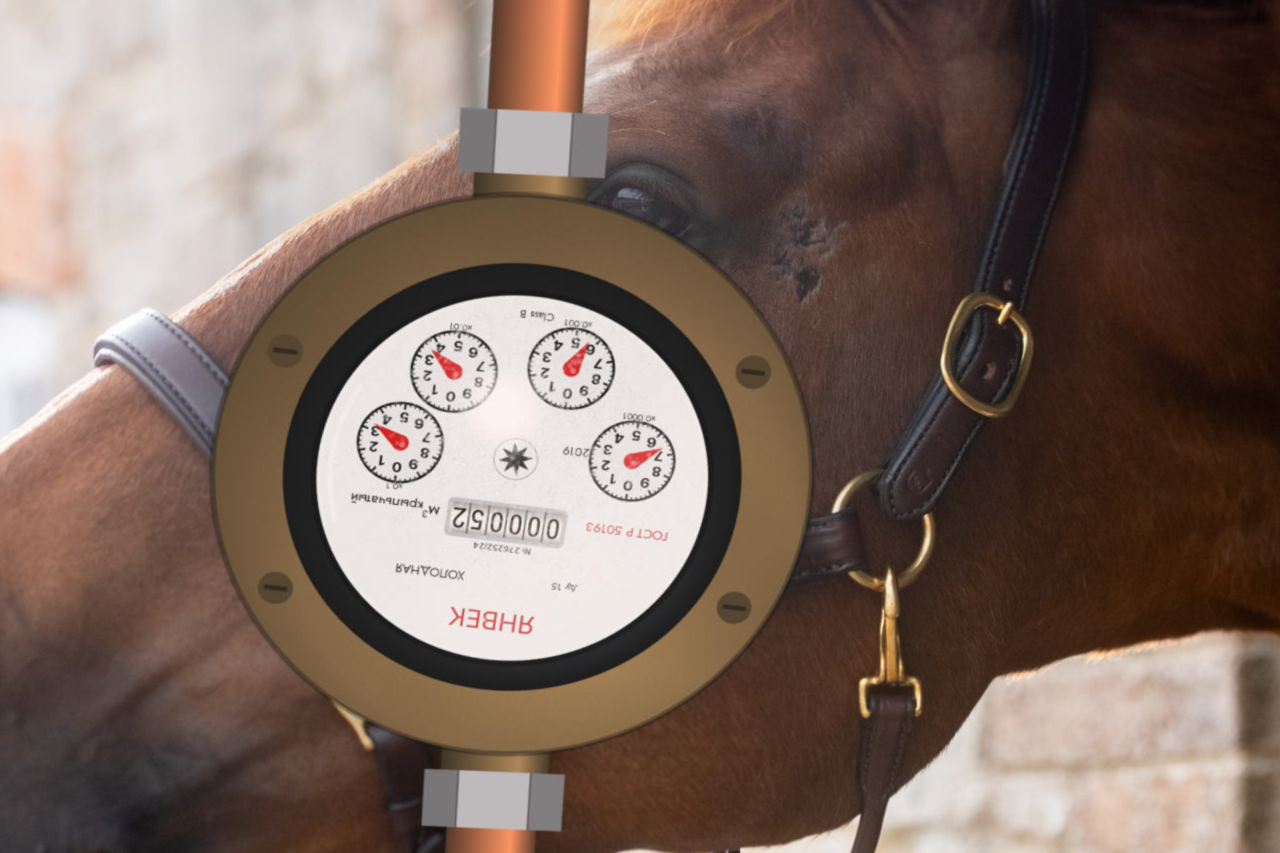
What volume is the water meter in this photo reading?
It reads 52.3356 m³
